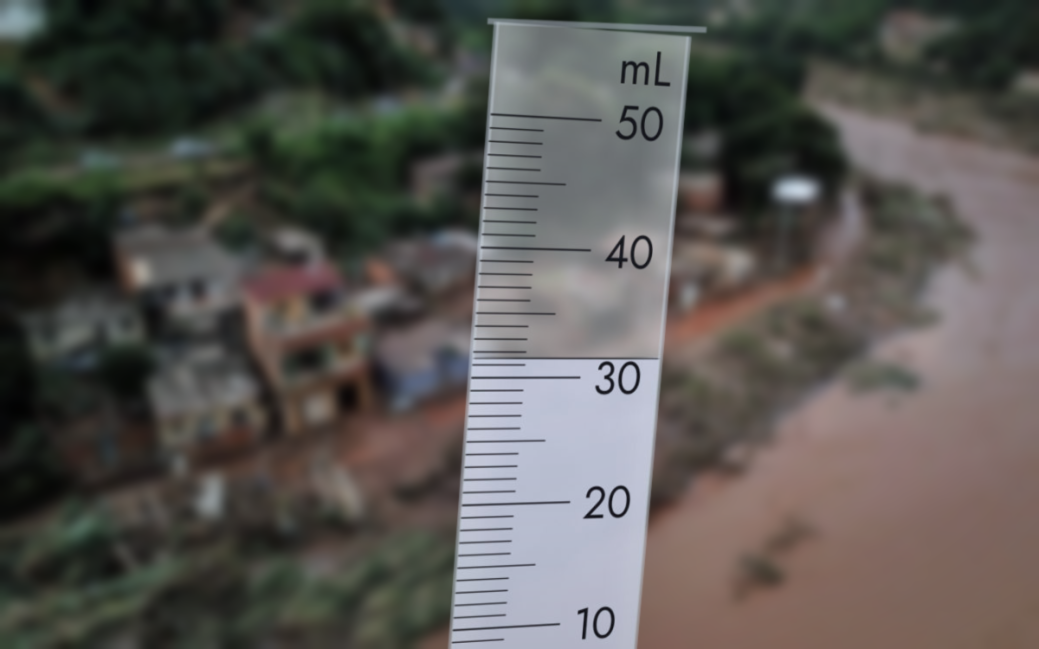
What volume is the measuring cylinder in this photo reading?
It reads 31.5 mL
